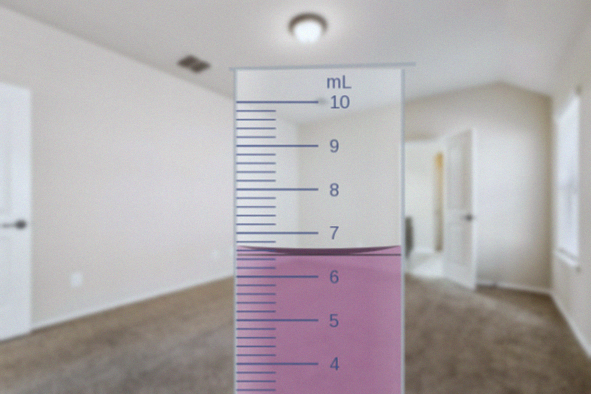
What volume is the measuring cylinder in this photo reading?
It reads 6.5 mL
